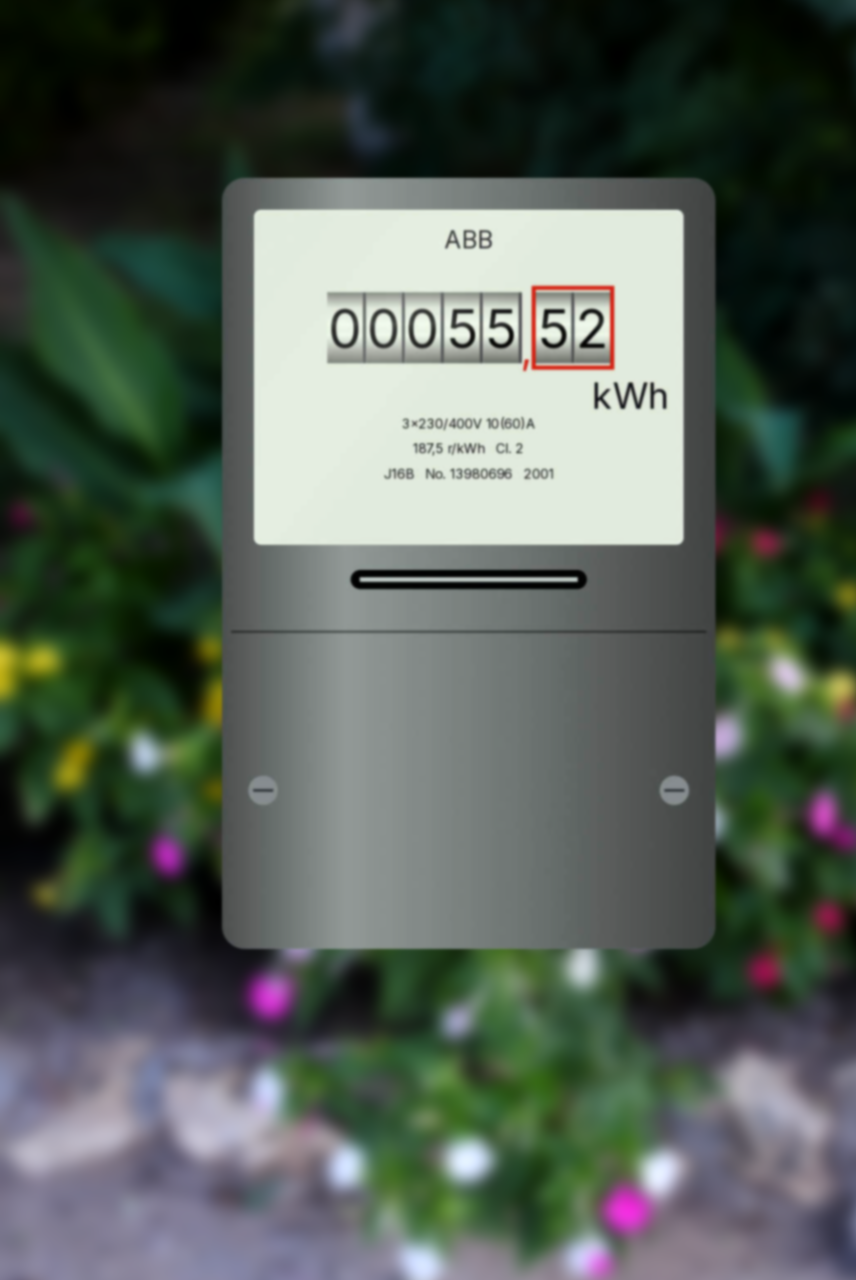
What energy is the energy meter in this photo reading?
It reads 55.52 kWh
